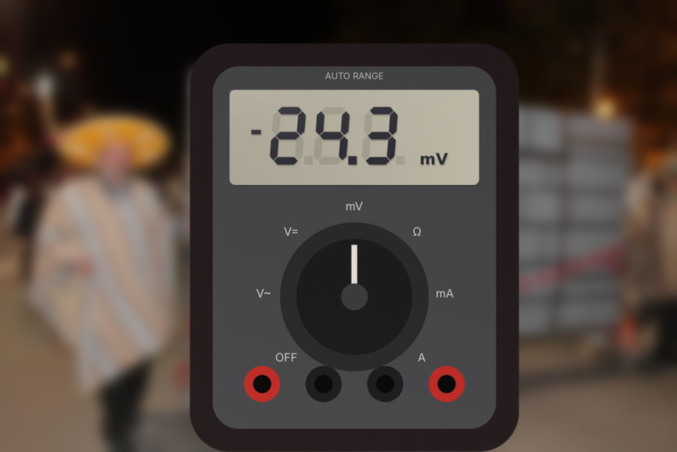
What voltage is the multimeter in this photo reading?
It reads -24.3 mV
